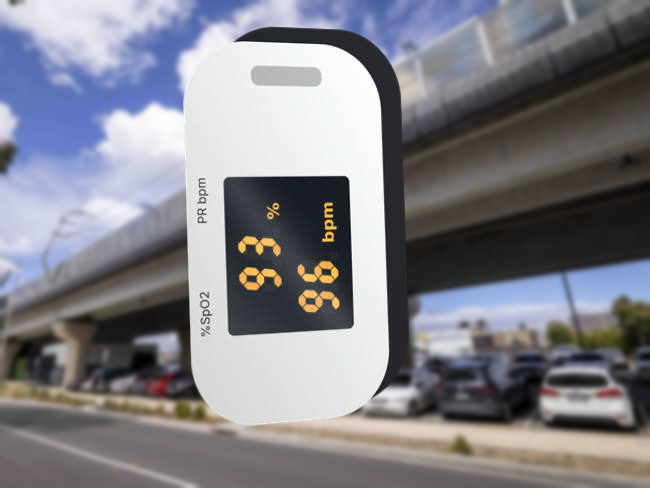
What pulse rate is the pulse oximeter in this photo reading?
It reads 96 bpm
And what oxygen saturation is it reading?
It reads 93 %
